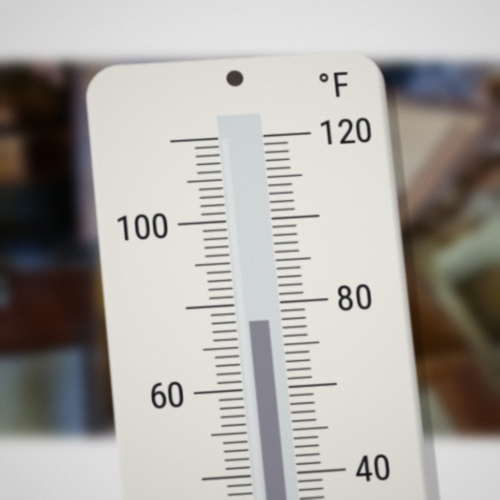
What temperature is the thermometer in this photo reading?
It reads 76 °F
